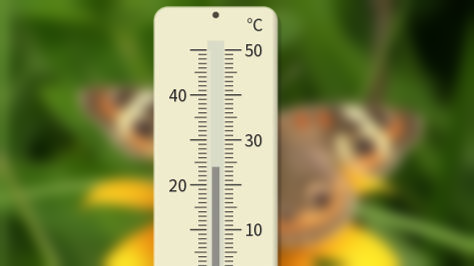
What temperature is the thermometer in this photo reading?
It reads 24 °C
